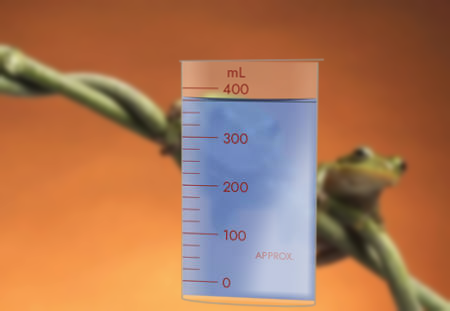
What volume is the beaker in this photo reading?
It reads 375 mL
